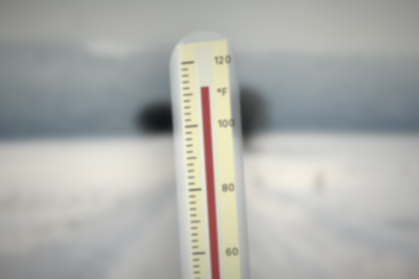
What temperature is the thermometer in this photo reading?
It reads 112 °F
